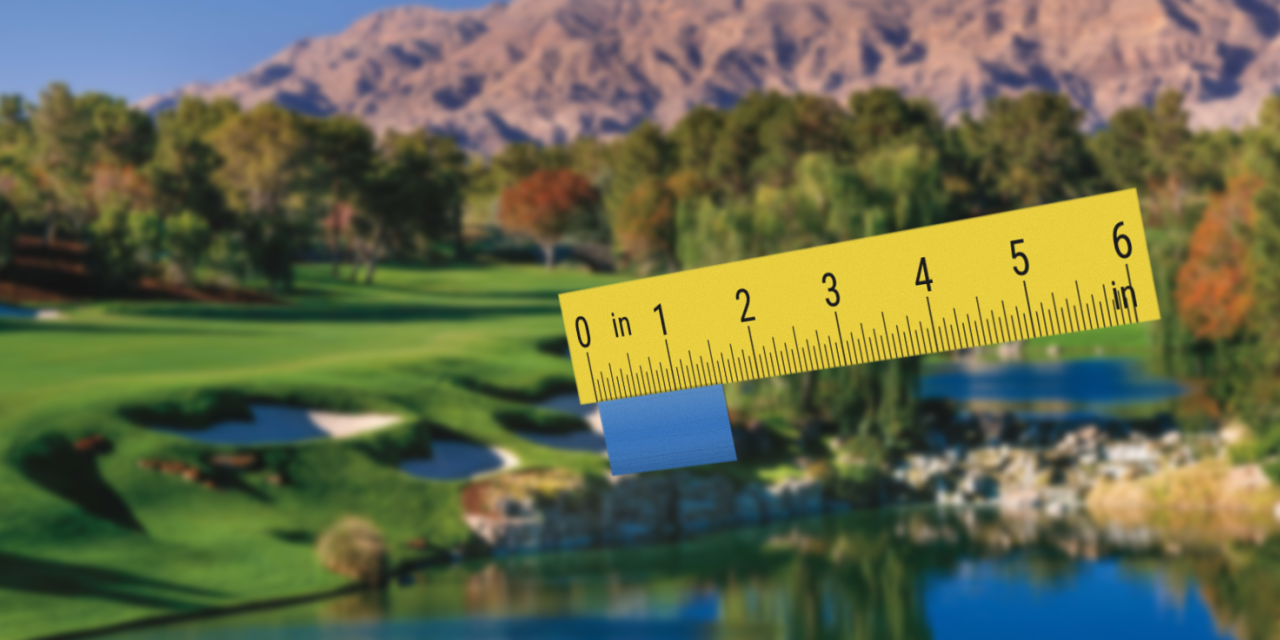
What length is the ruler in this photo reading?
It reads 1.5625 in
